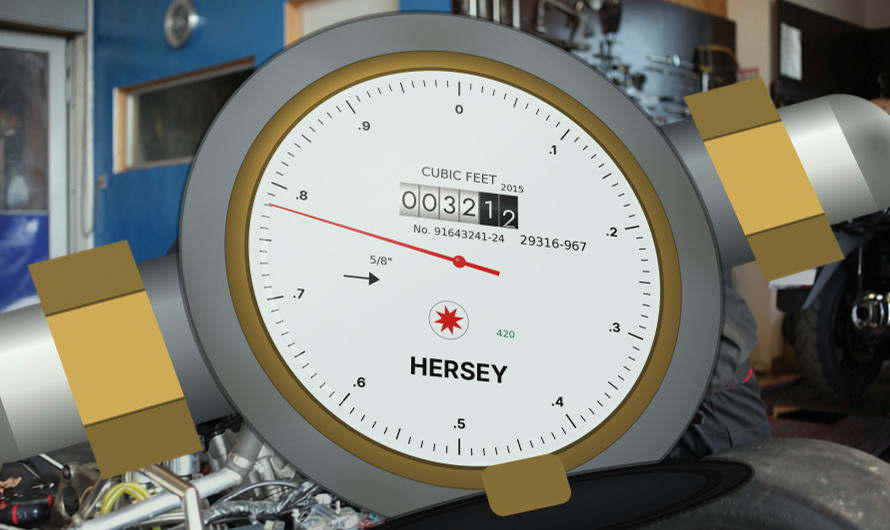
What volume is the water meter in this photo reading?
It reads 3211.78 ft³
